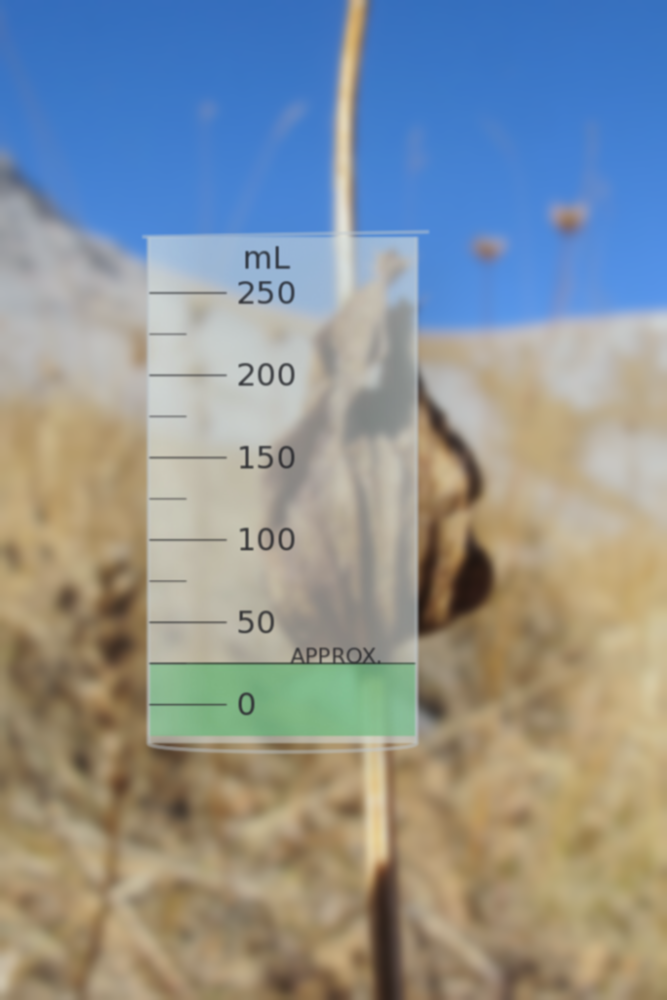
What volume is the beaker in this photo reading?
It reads 25 mL
